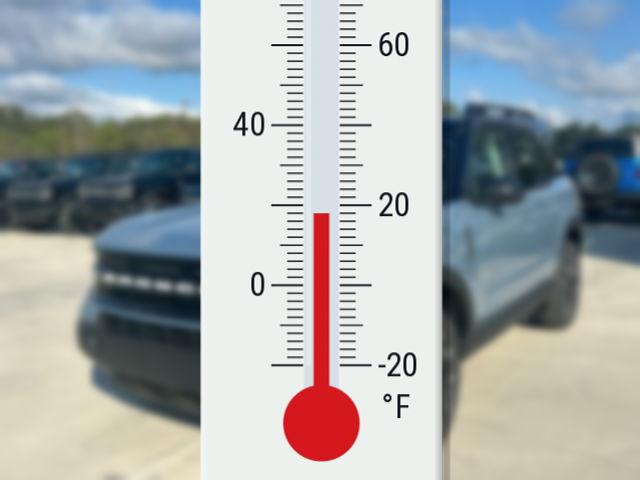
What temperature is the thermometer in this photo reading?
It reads 18 °F
